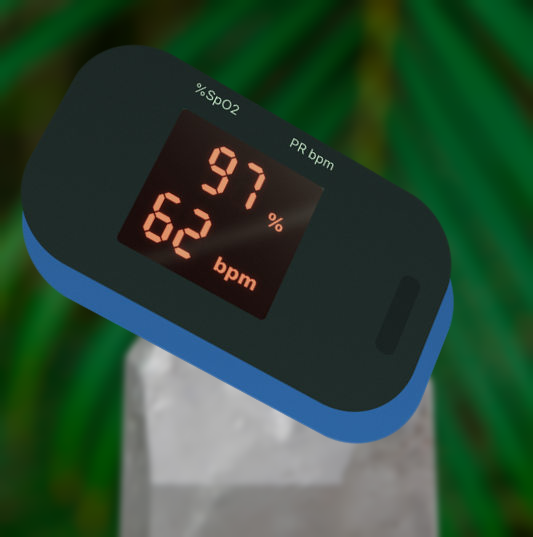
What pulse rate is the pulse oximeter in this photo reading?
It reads 62 bpm
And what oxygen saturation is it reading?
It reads 97 %
